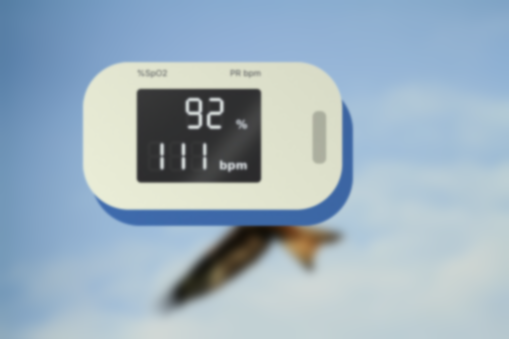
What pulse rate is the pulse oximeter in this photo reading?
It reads 111 bpm
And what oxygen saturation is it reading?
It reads 92 %
